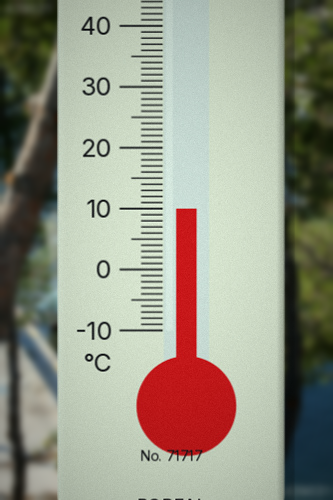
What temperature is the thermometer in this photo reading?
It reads 10 °C
